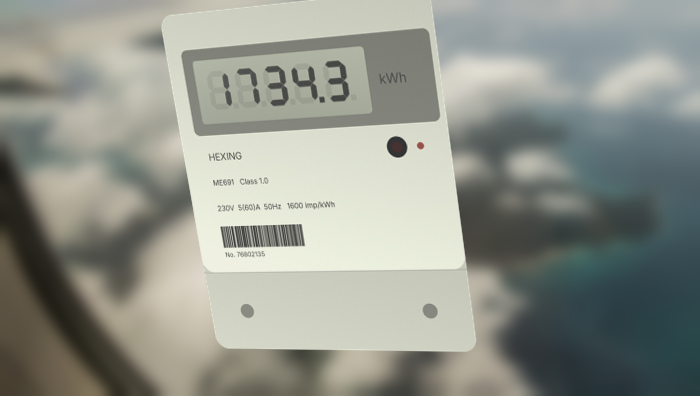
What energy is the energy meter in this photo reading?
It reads 1734.3 kWh
